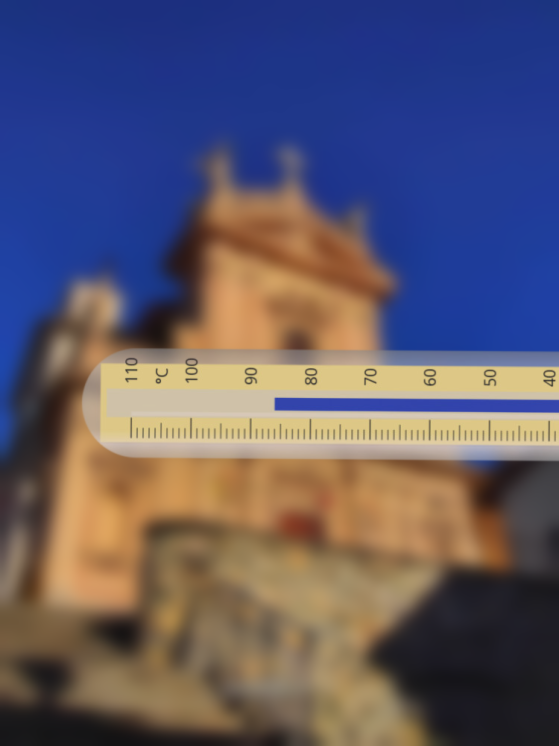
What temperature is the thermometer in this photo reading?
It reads 86 °C
